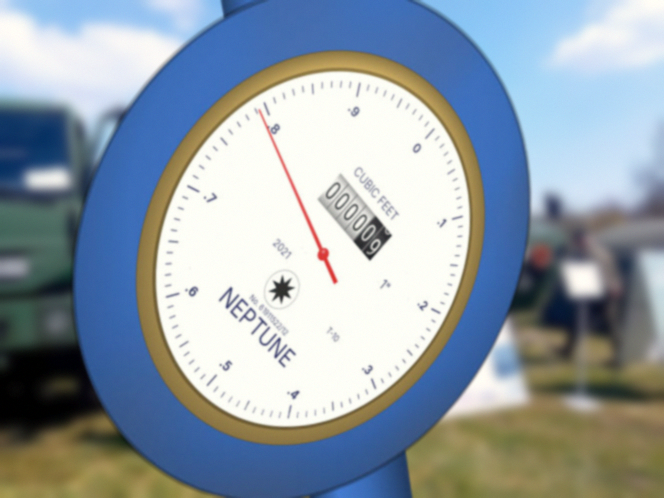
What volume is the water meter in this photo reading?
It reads 8.79 ft³
